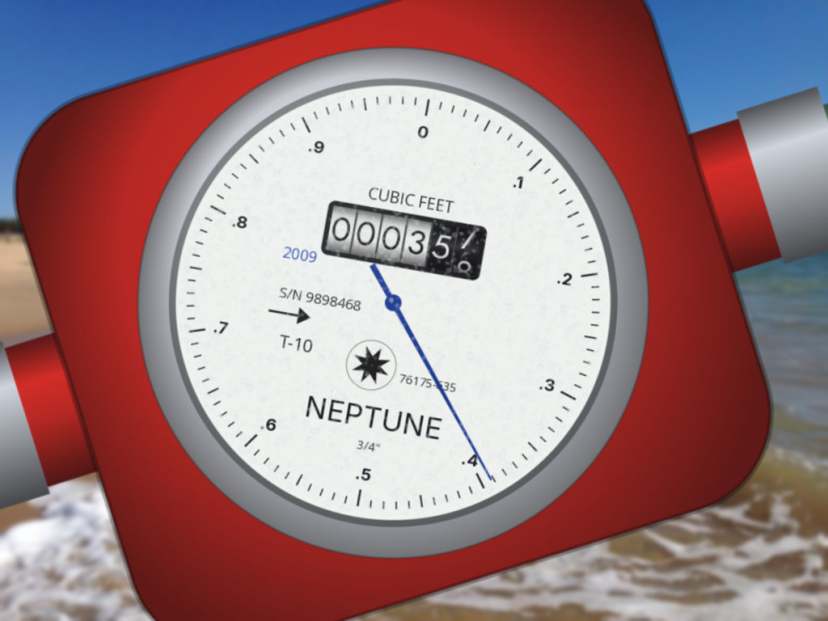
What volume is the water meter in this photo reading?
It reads 357.39 ft³
